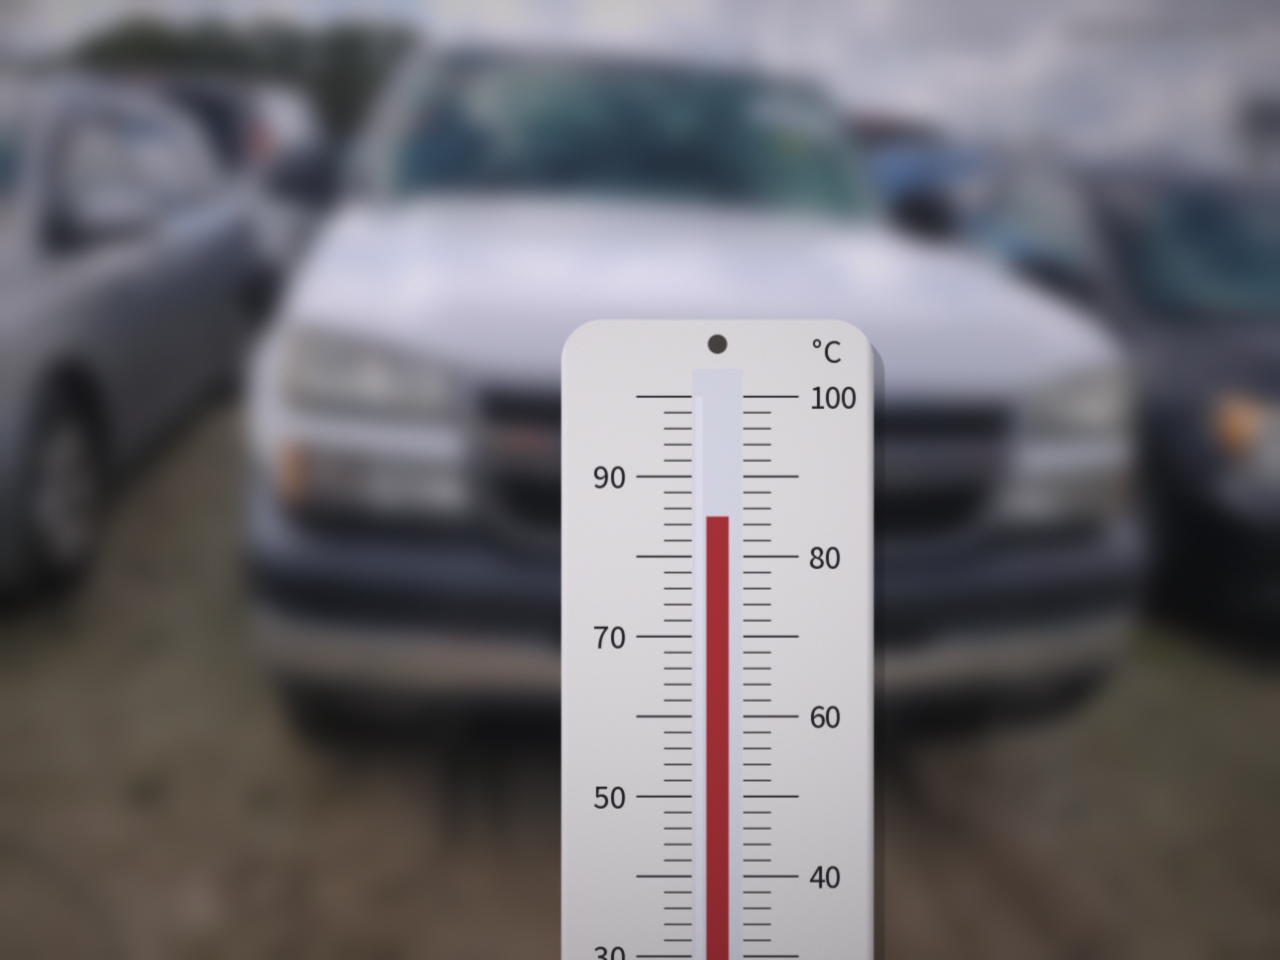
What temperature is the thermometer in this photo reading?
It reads 85 °C
